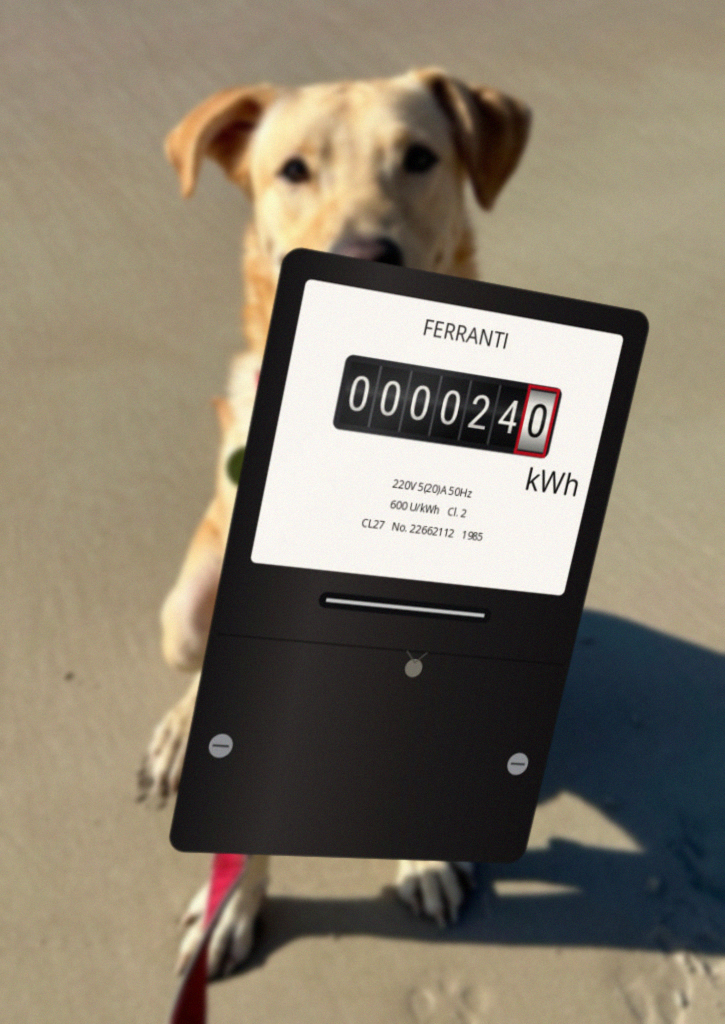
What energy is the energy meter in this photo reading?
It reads 24.0 kWh
